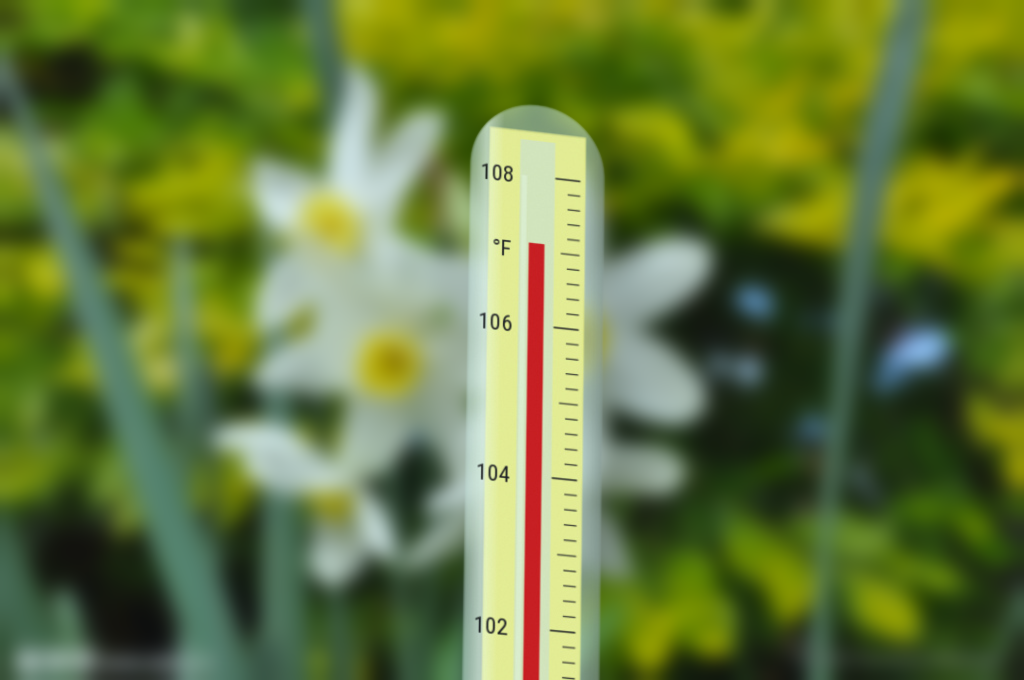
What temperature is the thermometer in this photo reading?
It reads 107.1 °F
